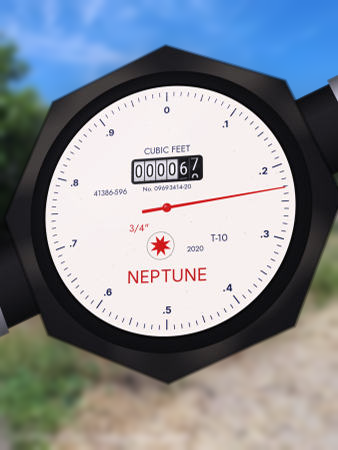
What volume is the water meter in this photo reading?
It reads 67.23 ft³
